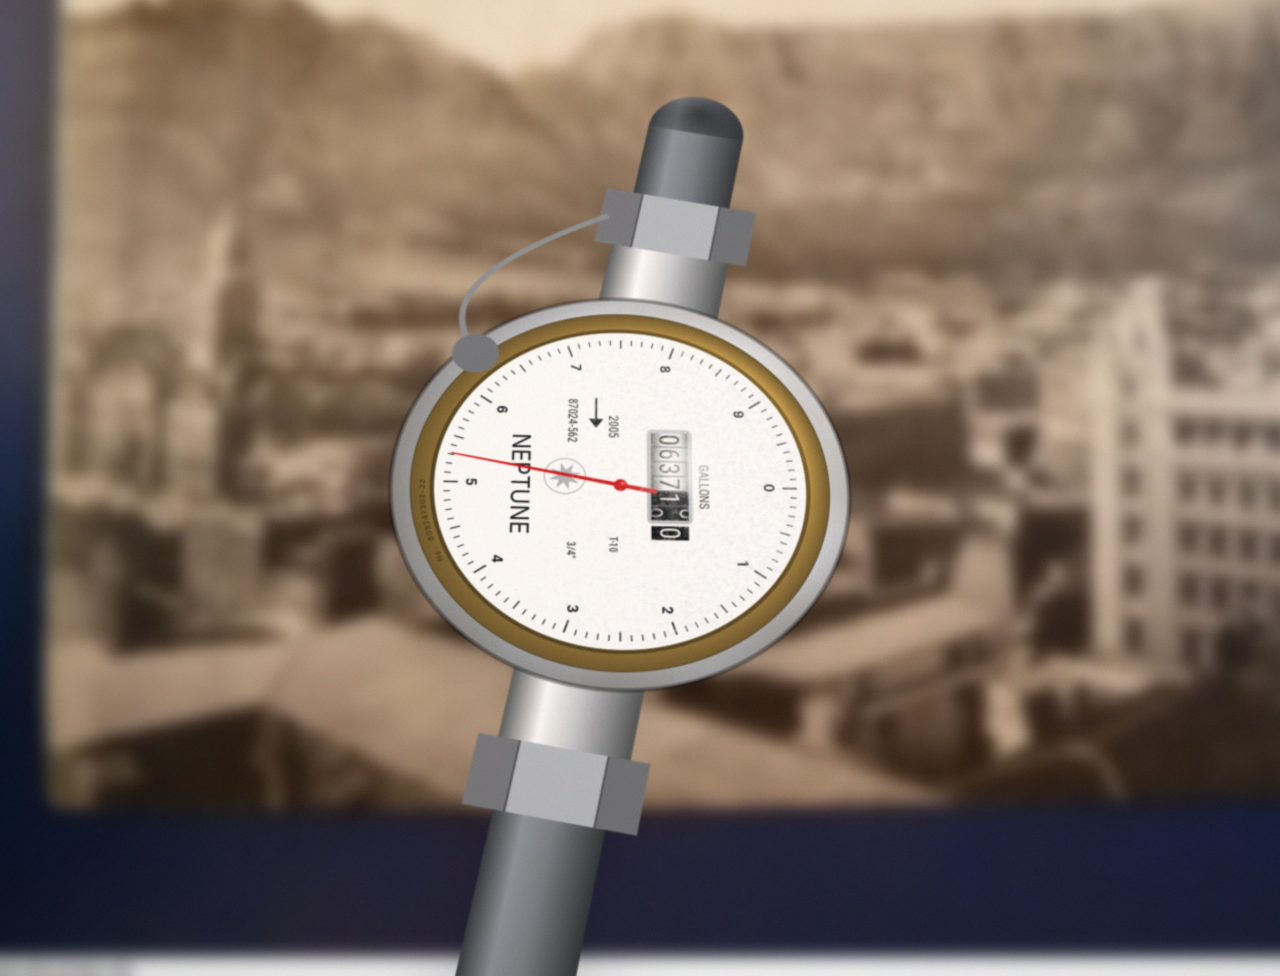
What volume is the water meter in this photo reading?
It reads 637185.3 gal
